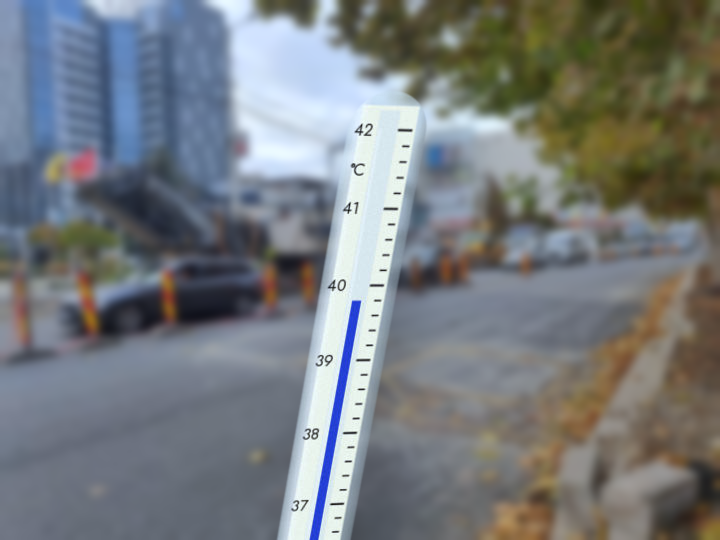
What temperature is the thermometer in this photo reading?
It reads 39.8 °C
